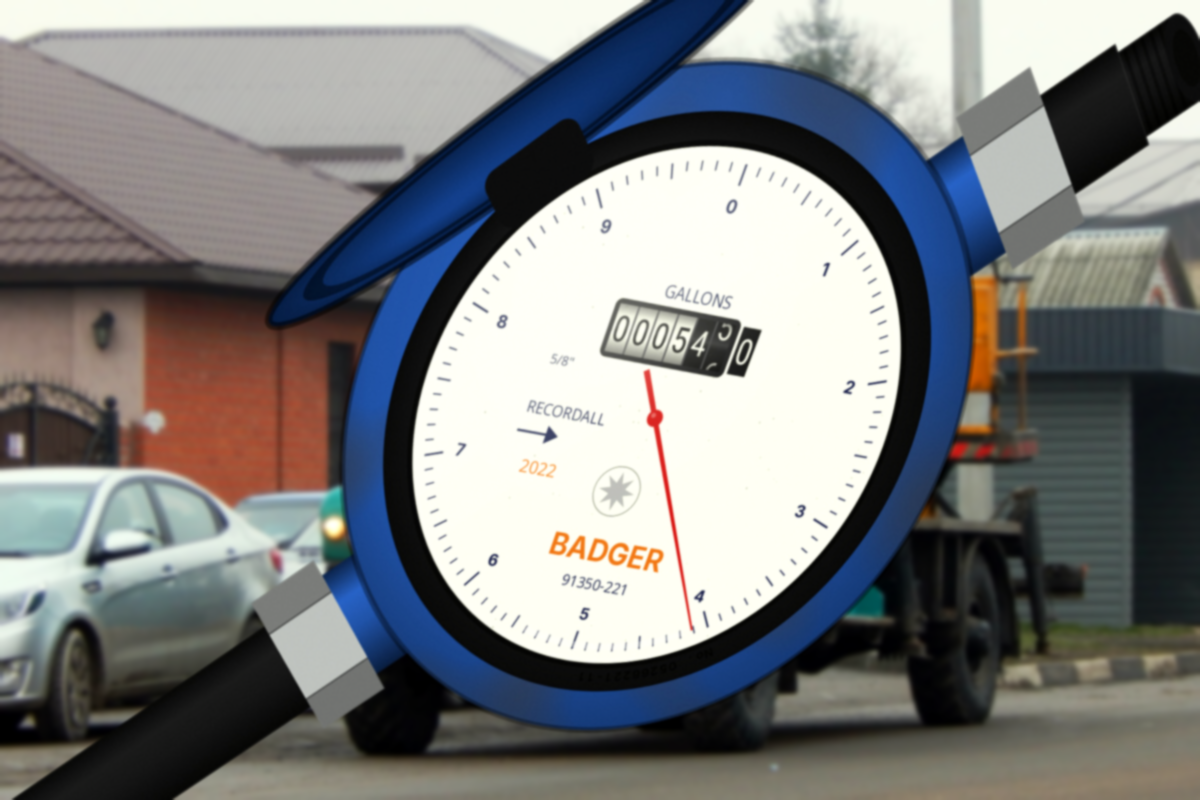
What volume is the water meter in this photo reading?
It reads 5454.1 gal
